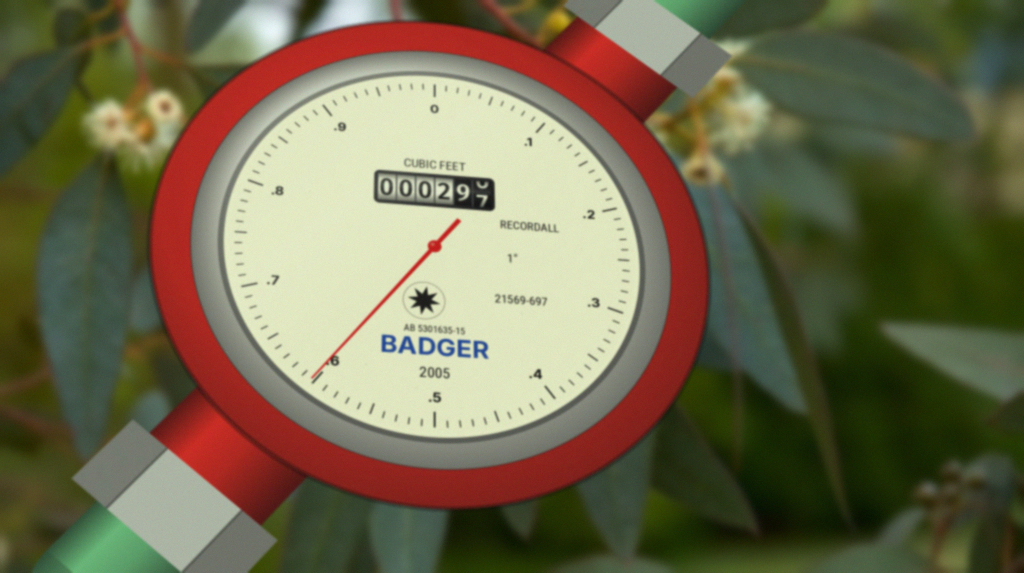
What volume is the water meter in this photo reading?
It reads 296.60 ft³
